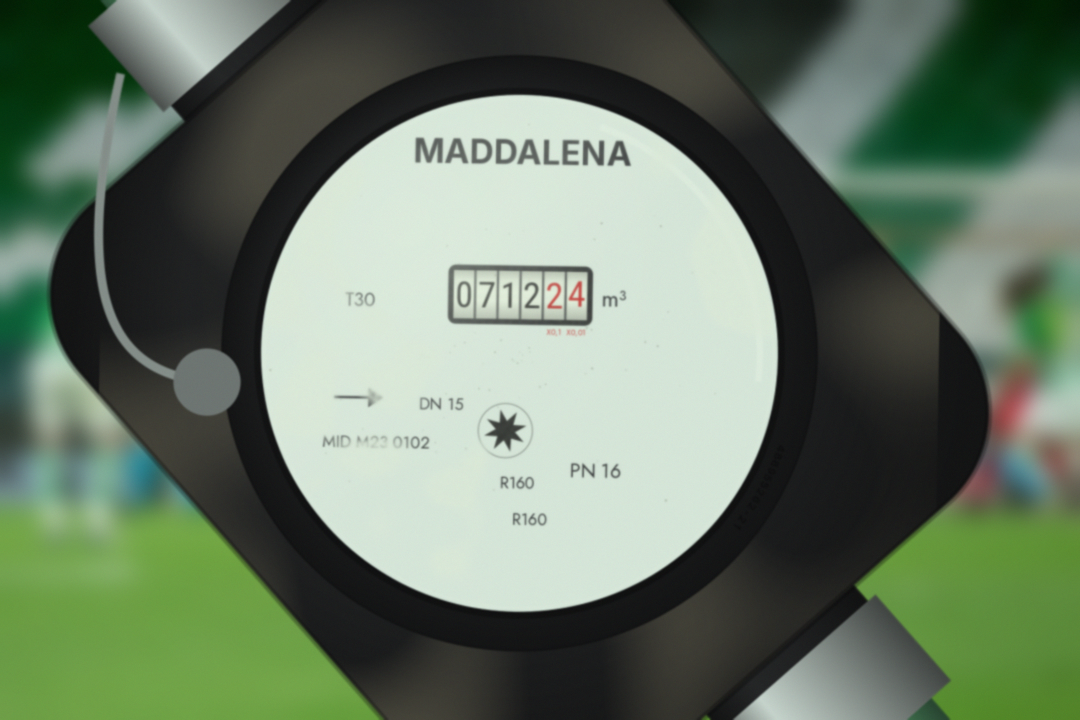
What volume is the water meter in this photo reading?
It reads 712.24 m³
